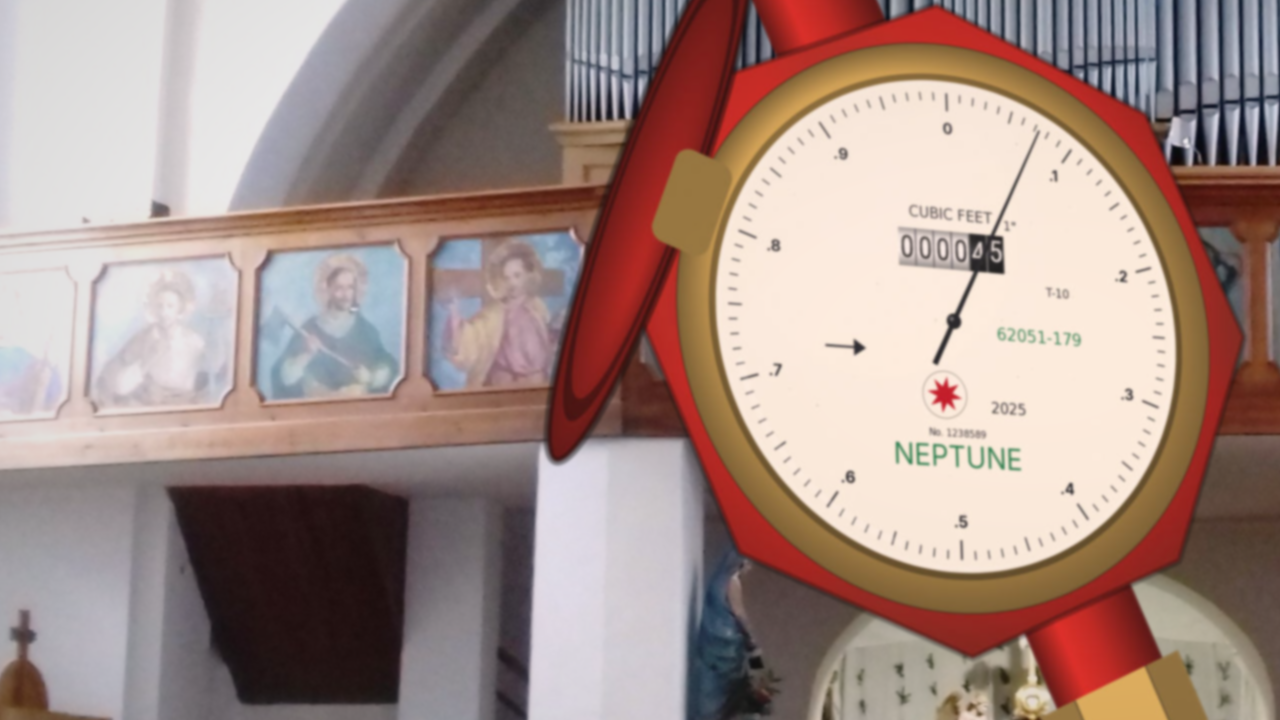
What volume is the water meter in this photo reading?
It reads 45.07 ft³
